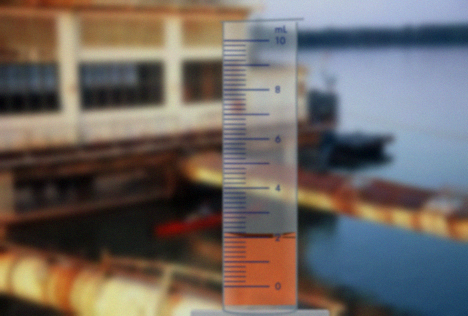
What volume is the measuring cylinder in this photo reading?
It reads 2 mL
